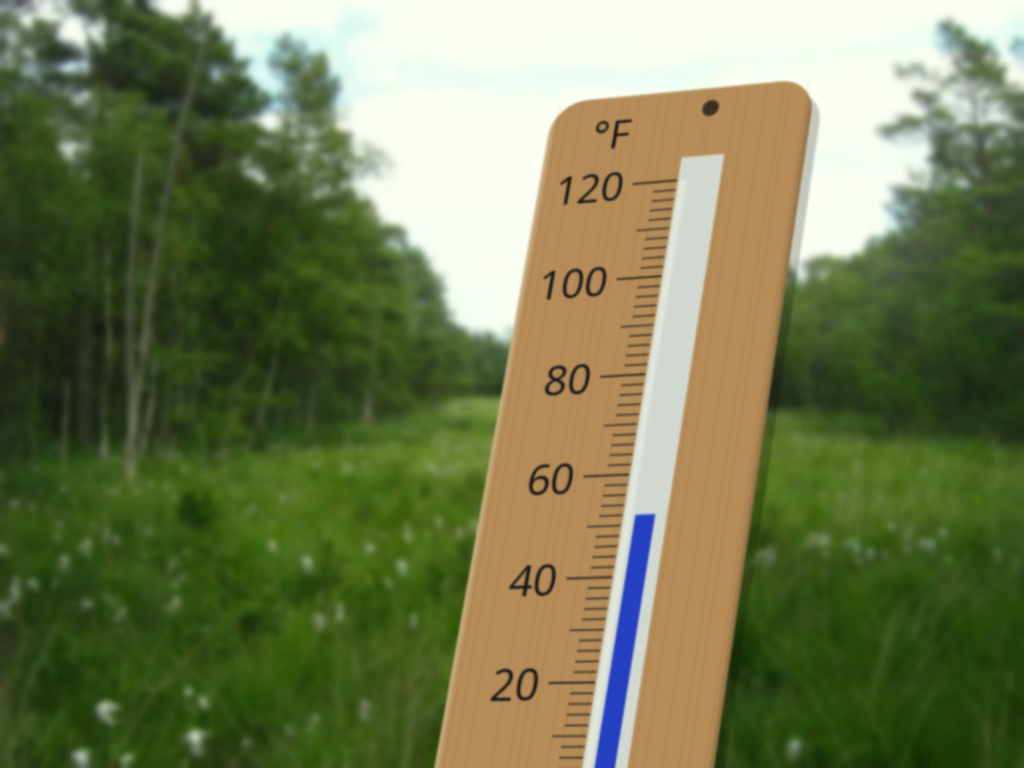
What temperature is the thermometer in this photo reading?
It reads 52 °F
